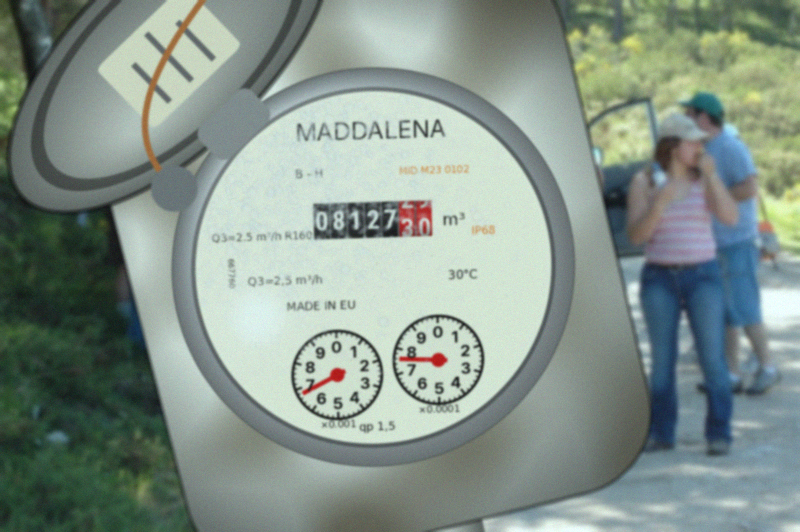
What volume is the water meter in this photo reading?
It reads 8127.2967 m³
